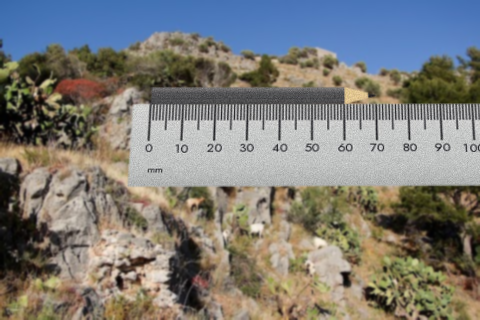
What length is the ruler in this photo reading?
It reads 70 mm
